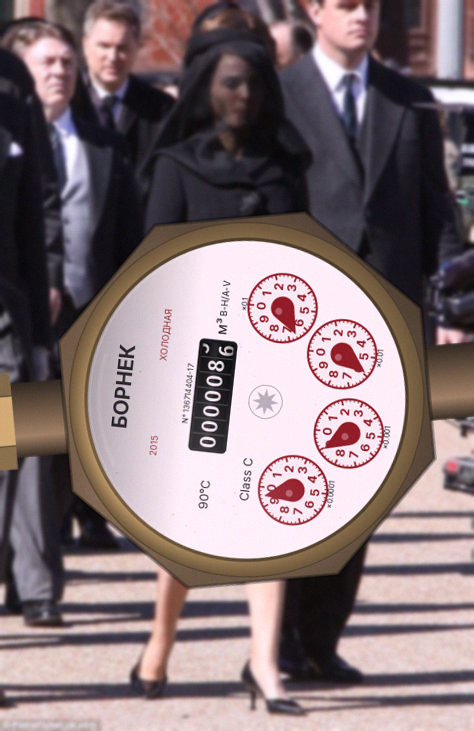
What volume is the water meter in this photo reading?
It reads 85.6589 m³
